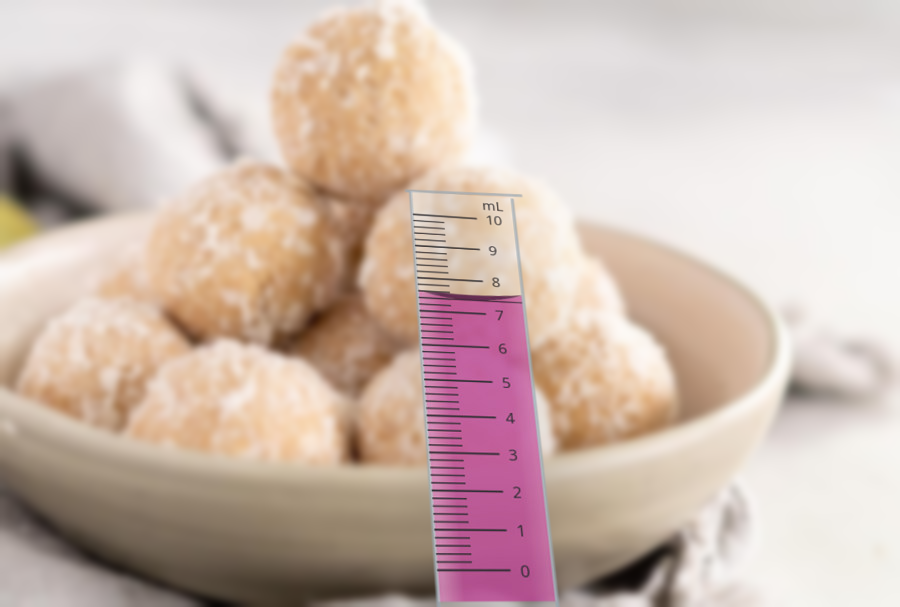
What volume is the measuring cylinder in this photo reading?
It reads 7.4 mL
